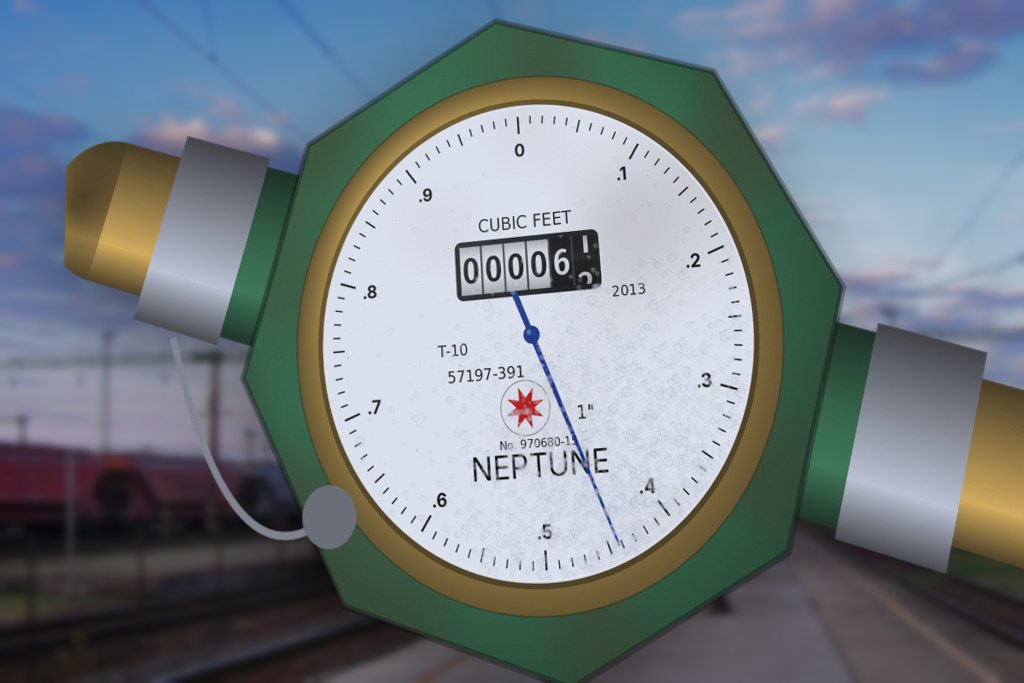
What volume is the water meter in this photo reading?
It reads 61.44 ft³
